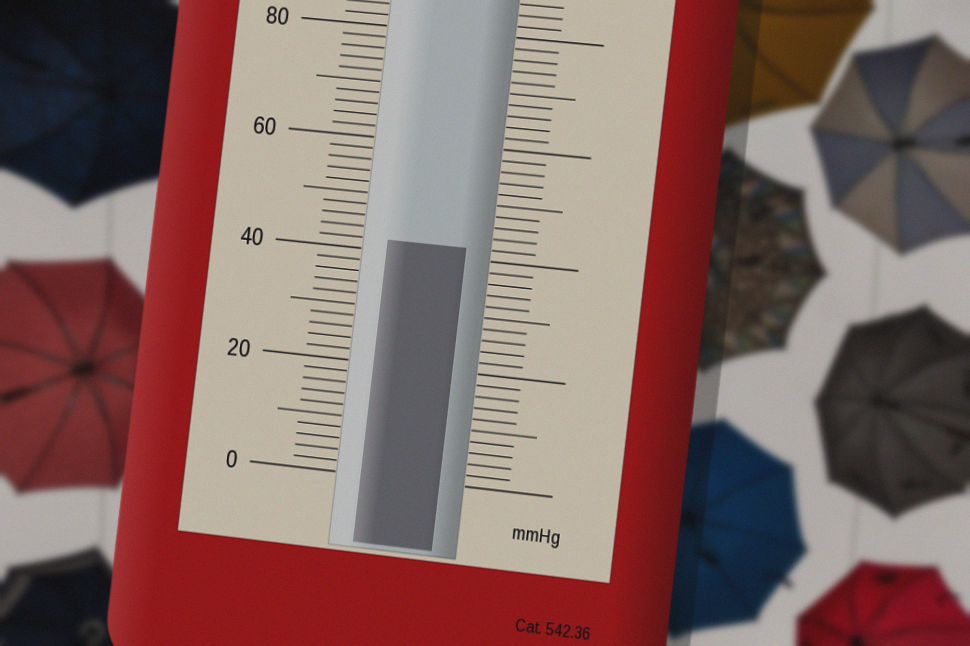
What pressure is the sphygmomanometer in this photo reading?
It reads 42 mmHg
